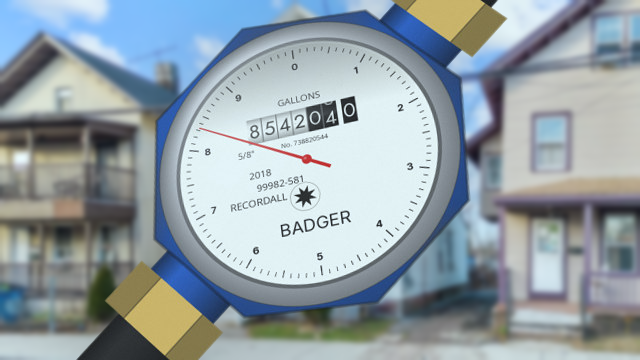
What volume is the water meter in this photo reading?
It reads 8542038.3 gal
